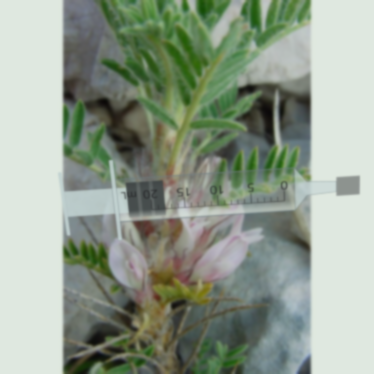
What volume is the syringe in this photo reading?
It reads 18 mL
